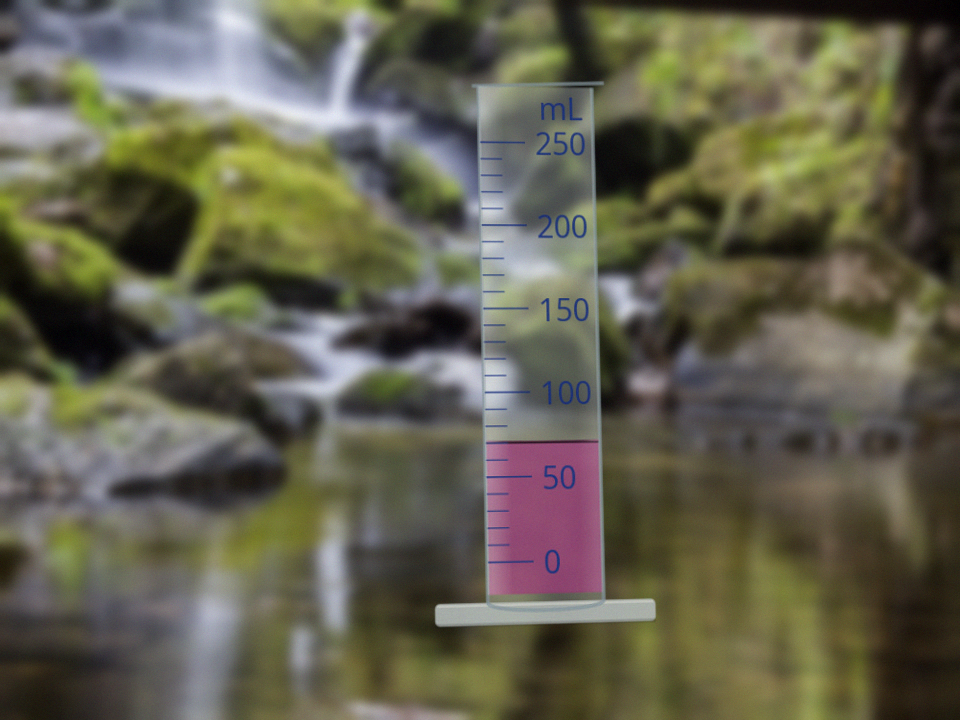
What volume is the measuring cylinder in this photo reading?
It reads 70 mL
